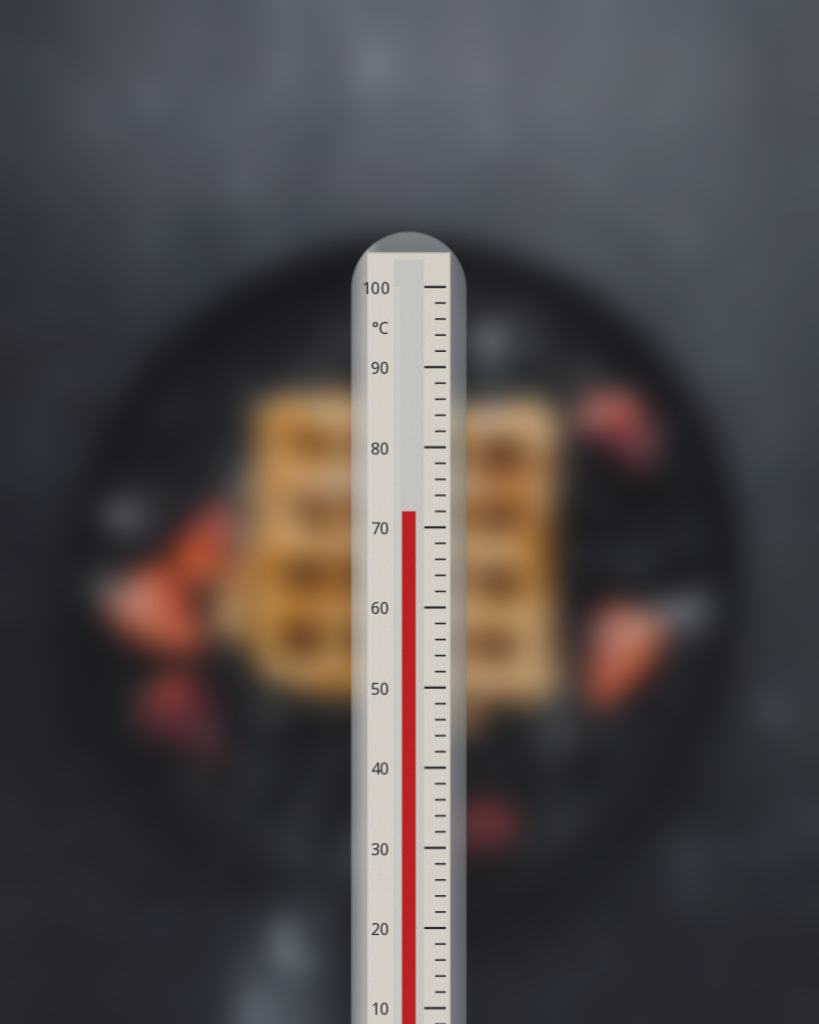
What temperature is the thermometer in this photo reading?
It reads 72 °C
